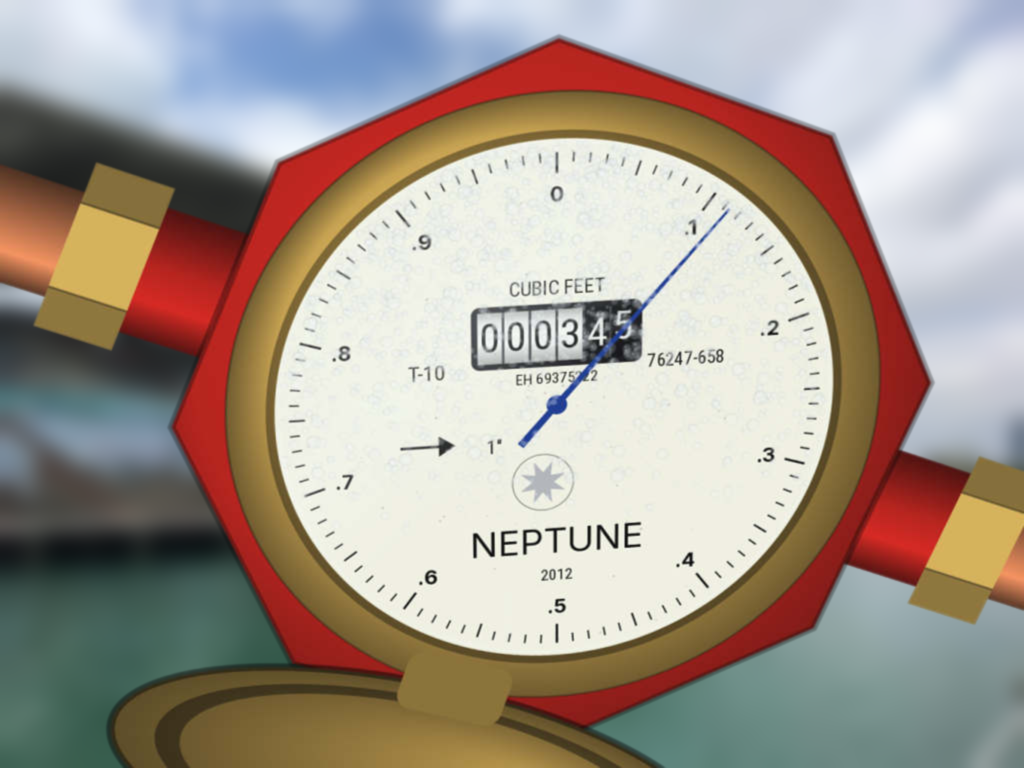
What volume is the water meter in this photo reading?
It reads 345.11 ft³
